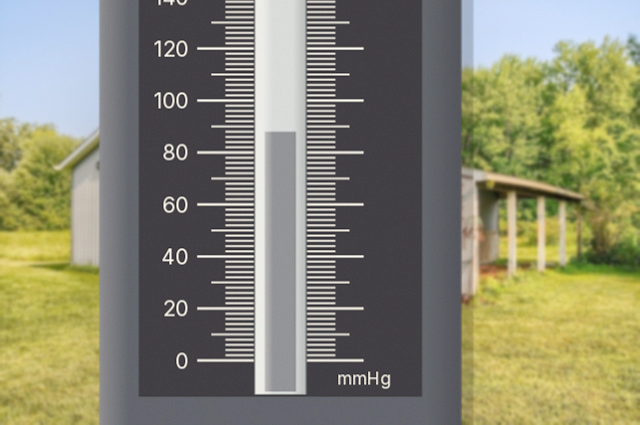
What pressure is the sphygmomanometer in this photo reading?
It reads 88 mmHg
